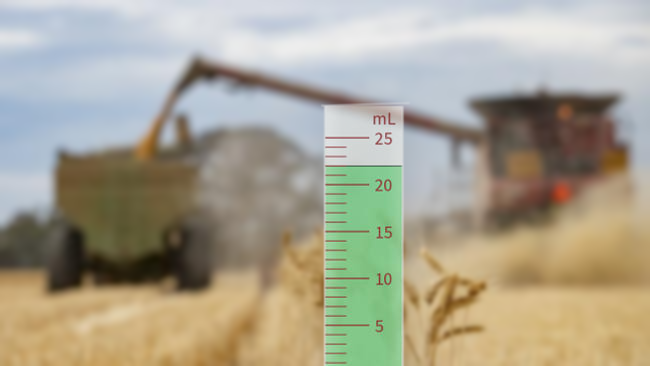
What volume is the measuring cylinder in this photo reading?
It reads 22 mL
